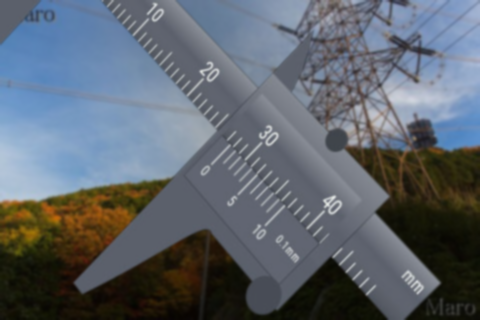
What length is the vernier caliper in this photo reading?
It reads 27.6 mm
